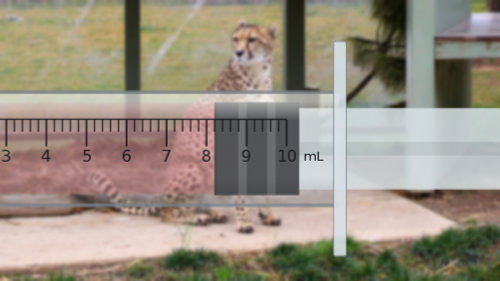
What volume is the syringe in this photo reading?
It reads 8.2 mL
